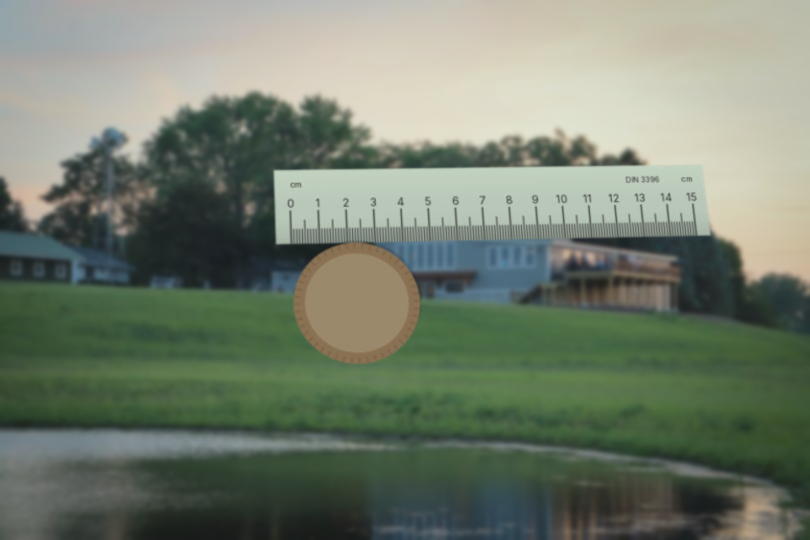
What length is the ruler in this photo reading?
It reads 4.5 cm
